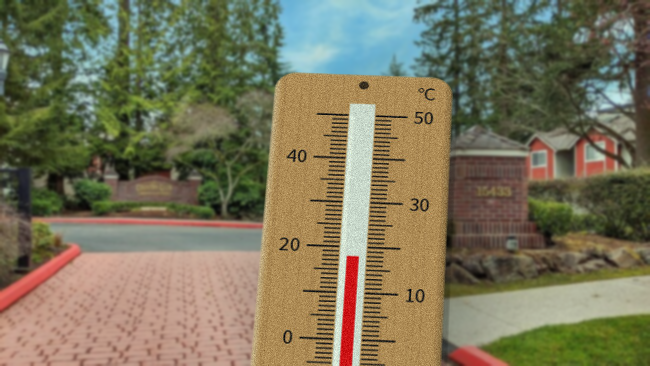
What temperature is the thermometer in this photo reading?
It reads 18 °C
